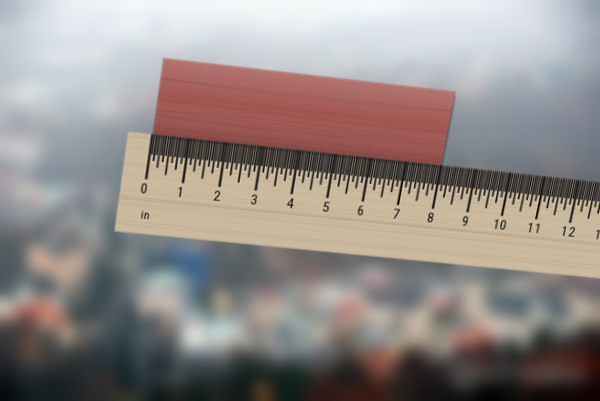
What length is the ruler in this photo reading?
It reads 8 in
